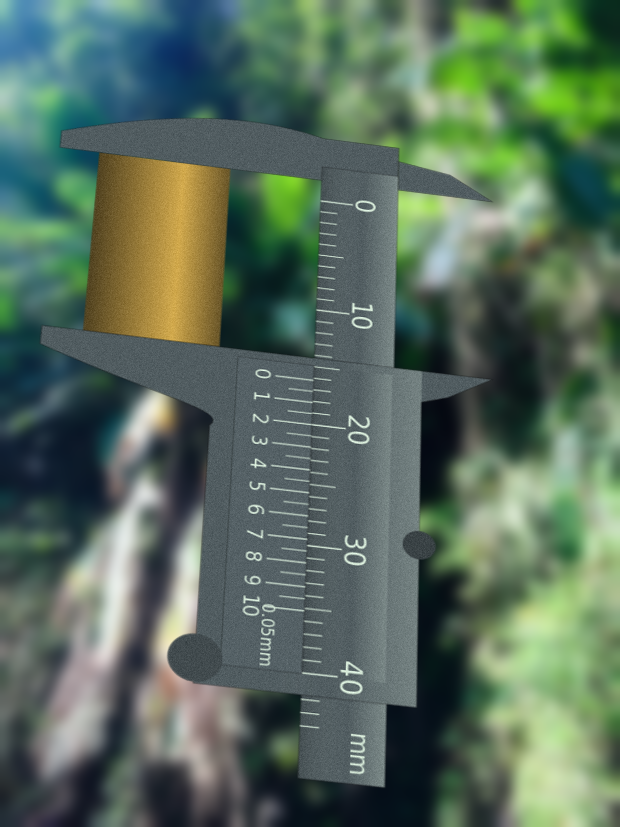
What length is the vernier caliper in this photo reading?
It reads 16.2 mm
